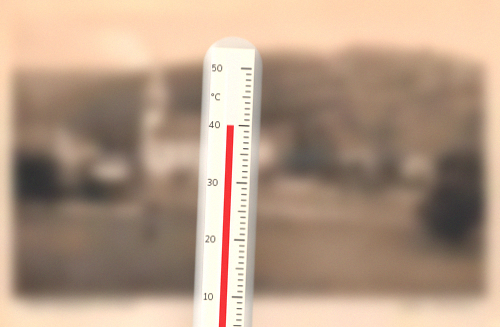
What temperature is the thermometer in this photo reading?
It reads 40 °C
